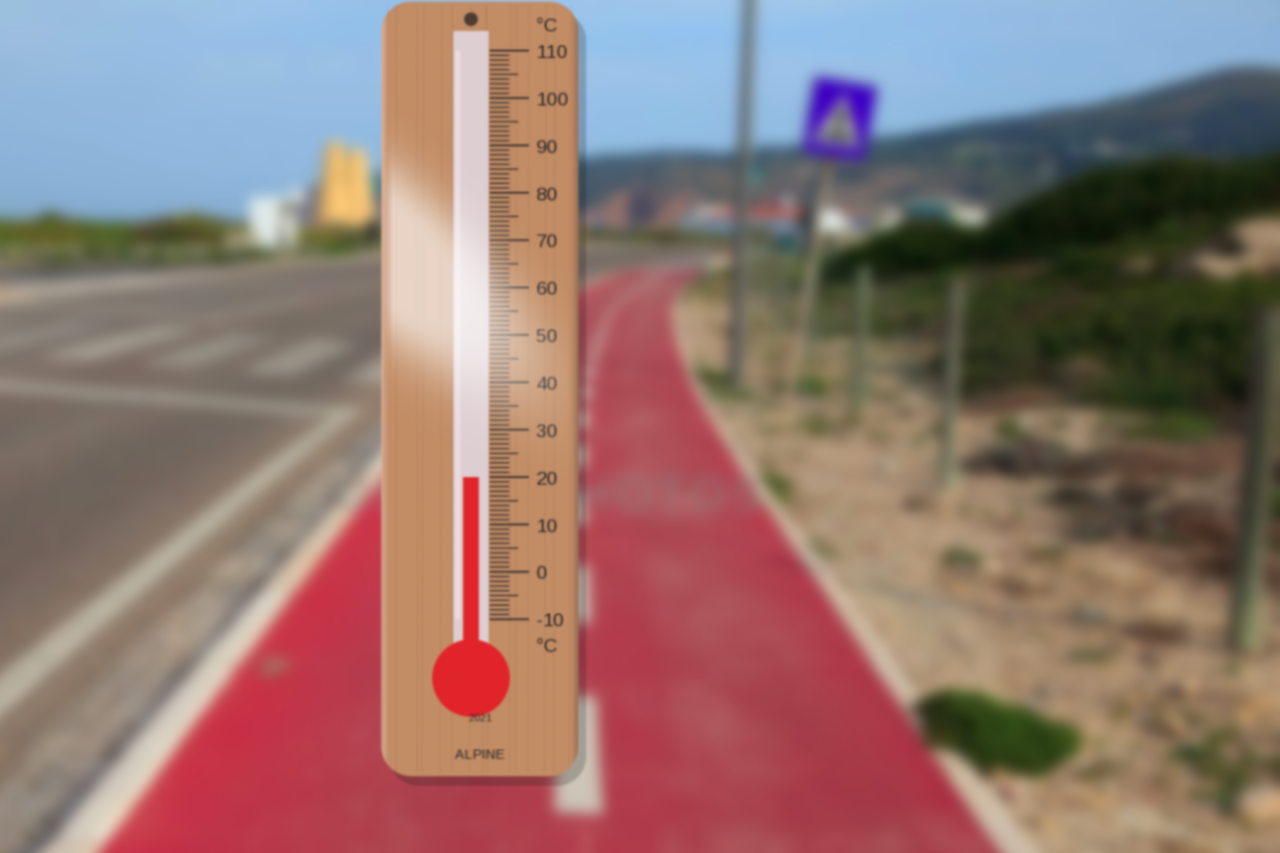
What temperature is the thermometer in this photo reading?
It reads 20 °C
